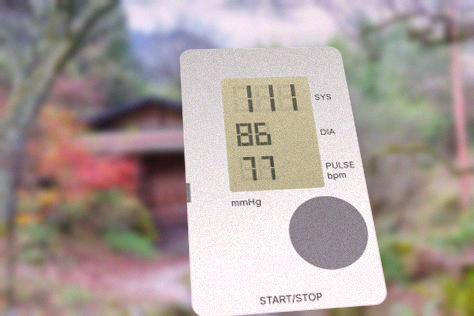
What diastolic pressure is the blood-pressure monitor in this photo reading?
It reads 86 mmHg
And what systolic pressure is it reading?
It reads 111 mmHg
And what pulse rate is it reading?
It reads 77 bpm
